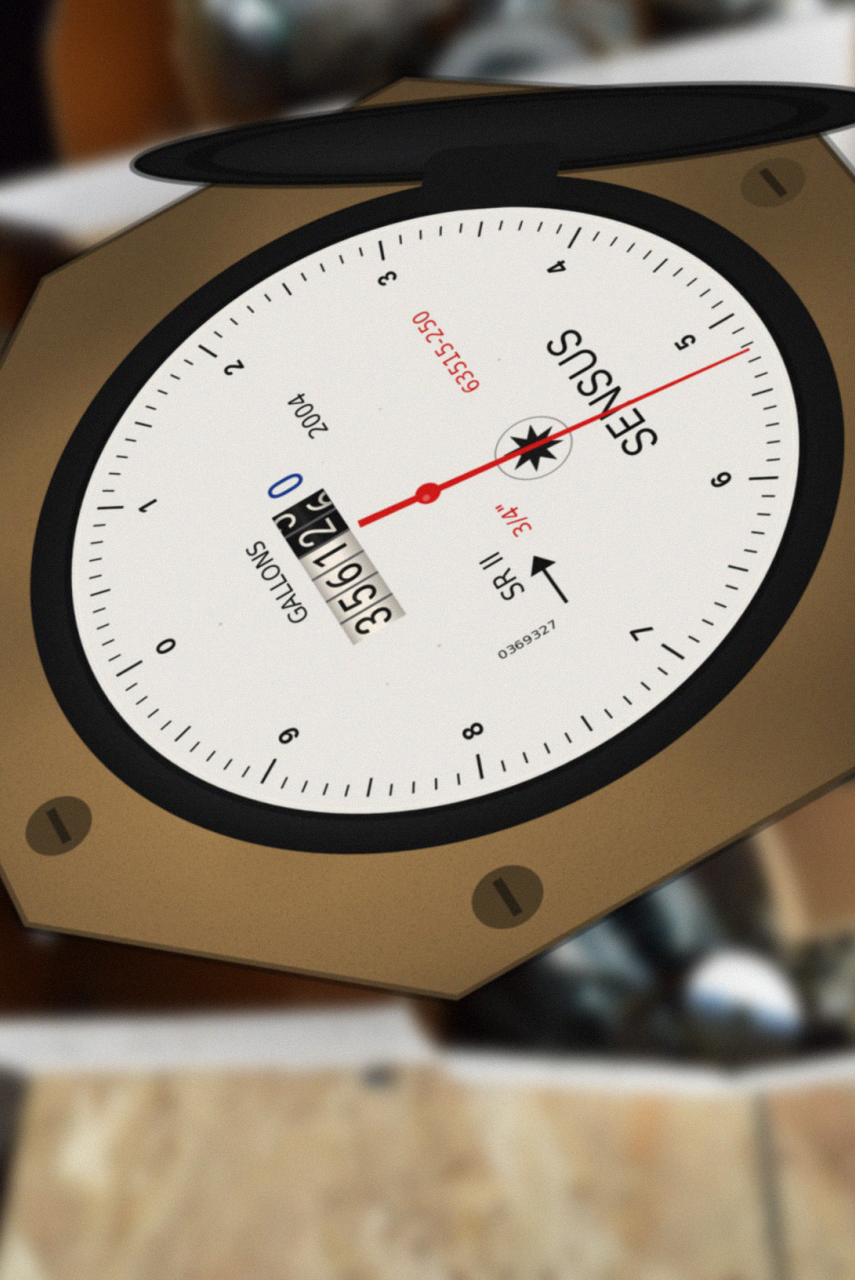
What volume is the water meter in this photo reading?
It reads 3561255.2 gal
